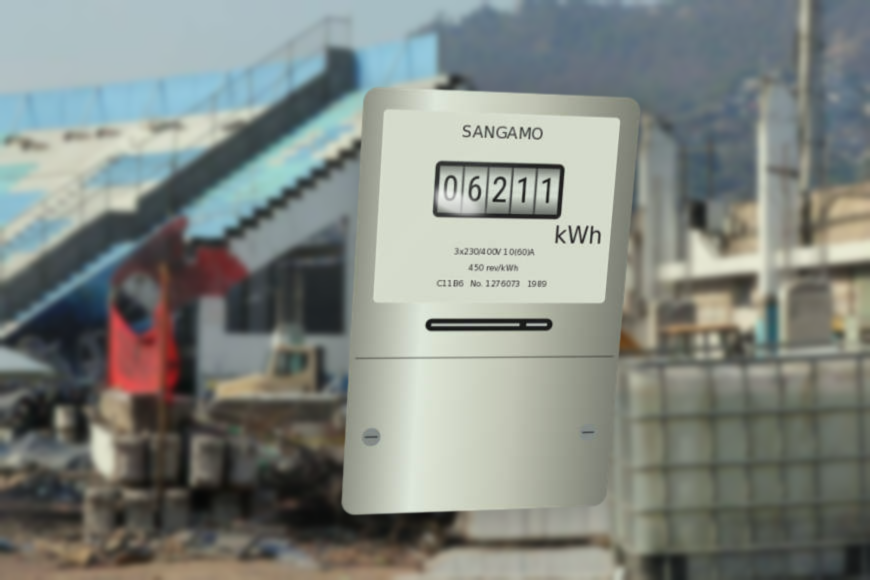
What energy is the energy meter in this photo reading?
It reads 6211 kWh
